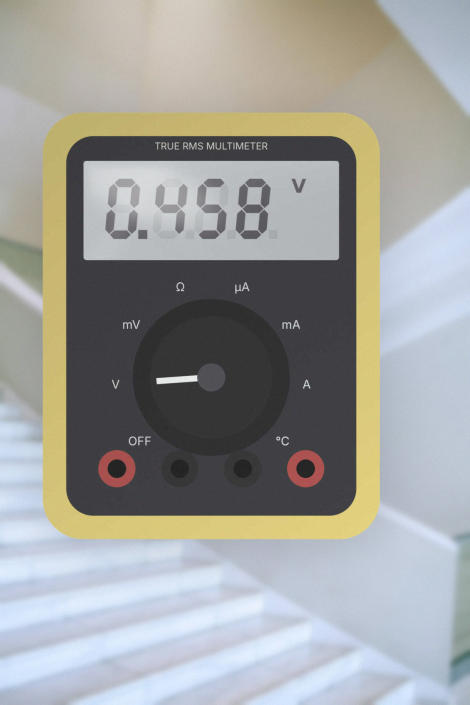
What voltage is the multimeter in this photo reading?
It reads 0.458 V
